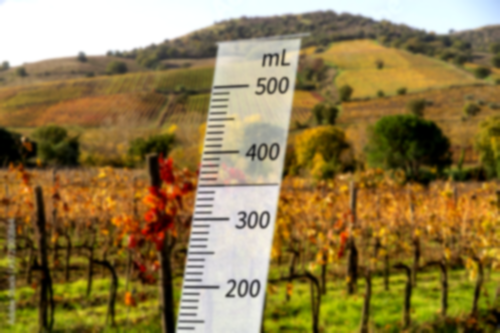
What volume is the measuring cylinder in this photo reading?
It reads 350 mL
